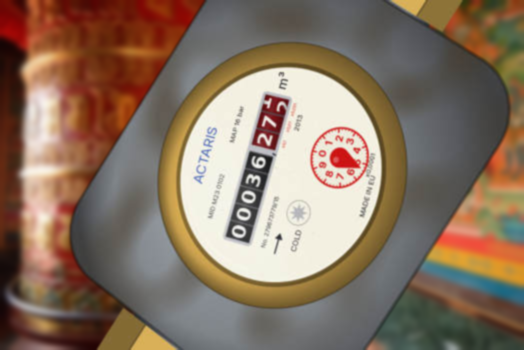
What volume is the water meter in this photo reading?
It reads 36.2715 m³
